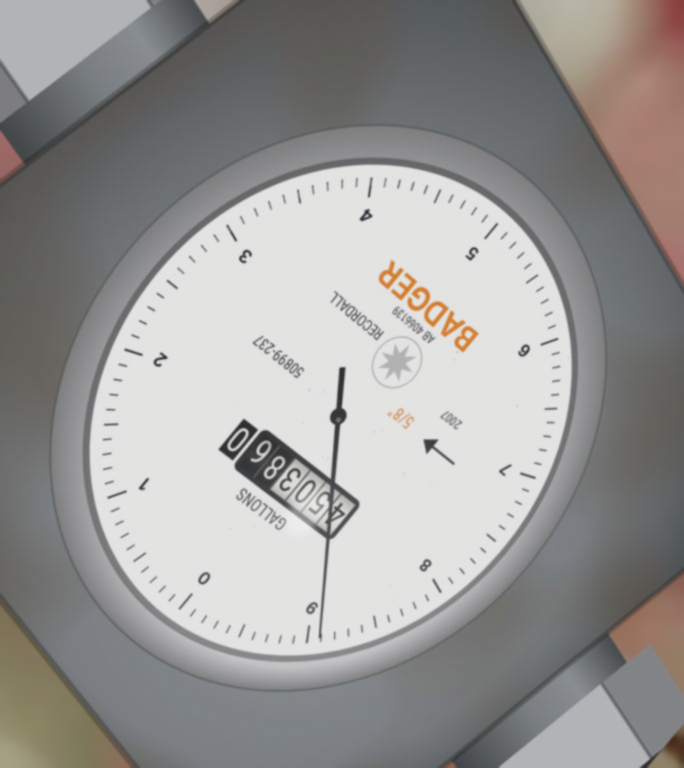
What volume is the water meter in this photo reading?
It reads 4503858.9 gal
